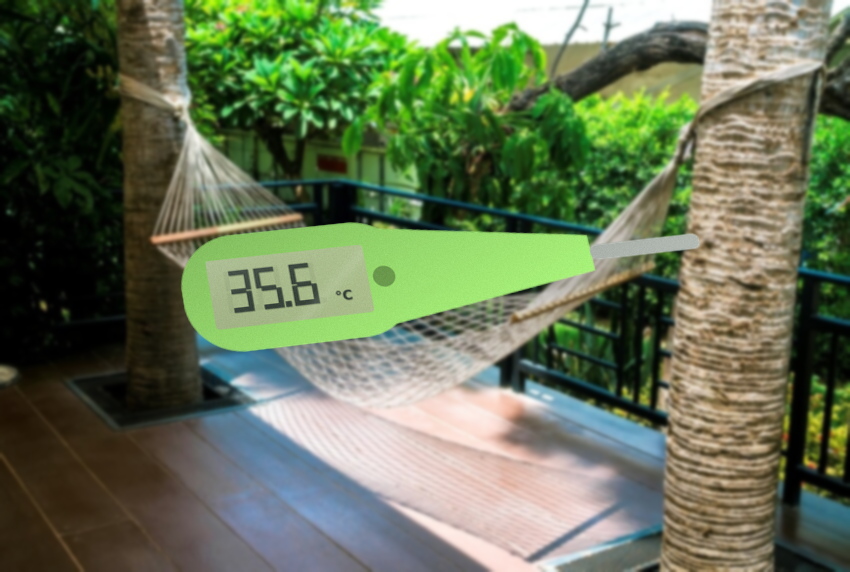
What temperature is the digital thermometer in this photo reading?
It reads 35.6 °C
